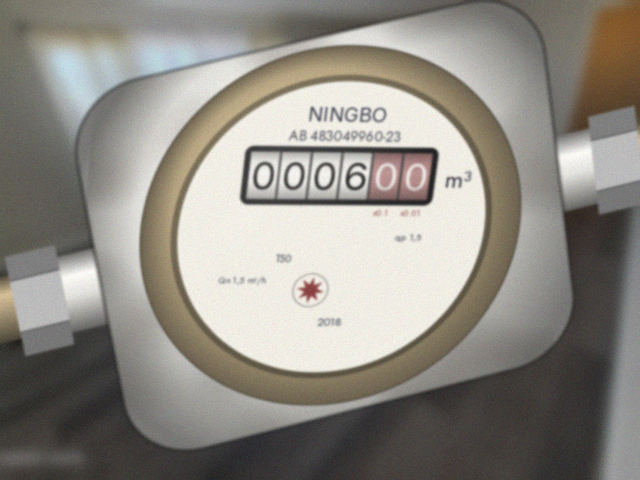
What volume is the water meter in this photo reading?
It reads 6.00 m³
